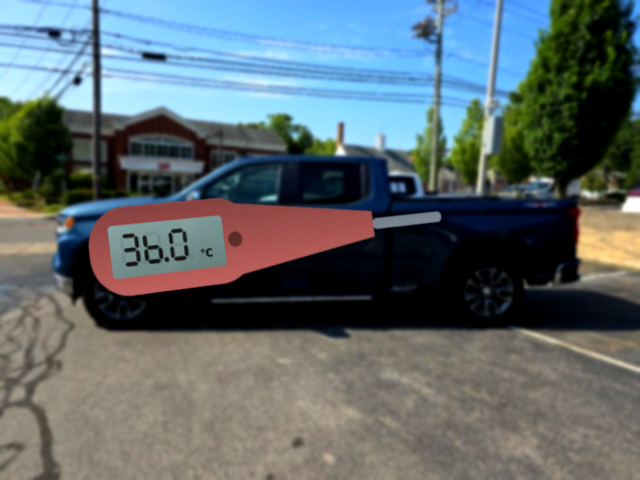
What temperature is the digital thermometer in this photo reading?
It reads 36.0 °C
